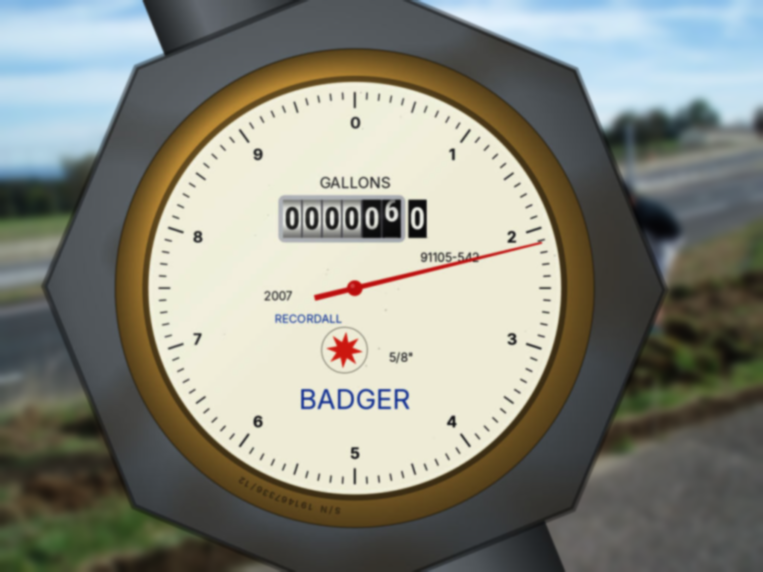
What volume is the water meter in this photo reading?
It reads 62.1 gal
